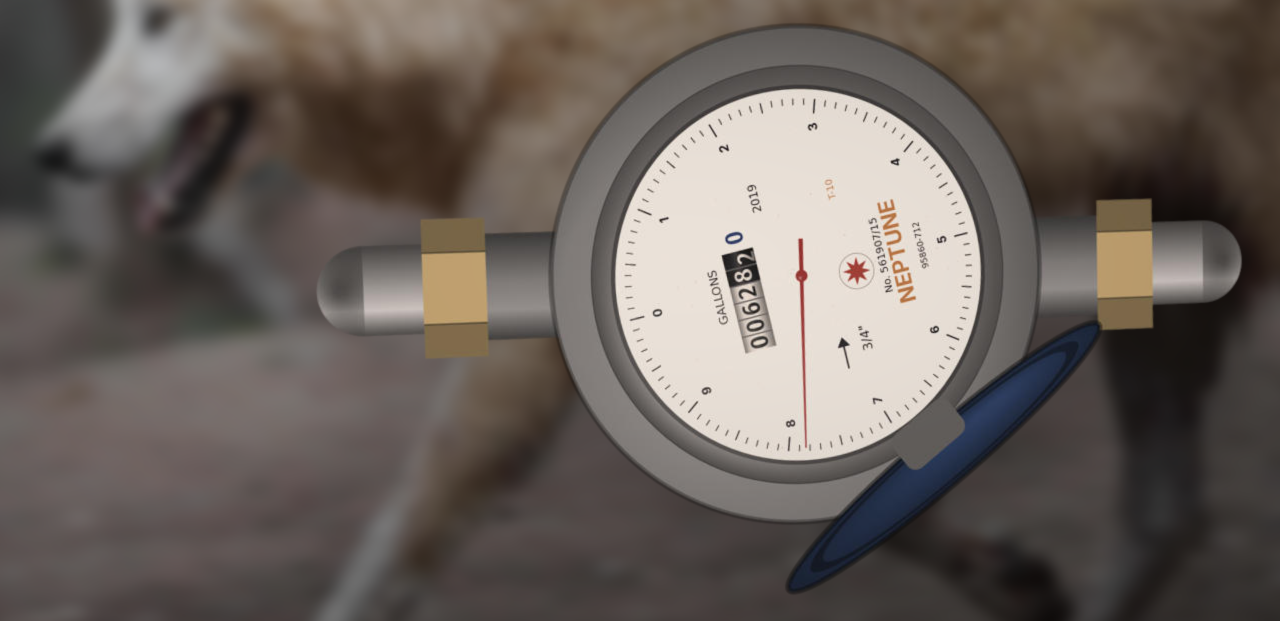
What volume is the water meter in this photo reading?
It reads 62817.8 gal
